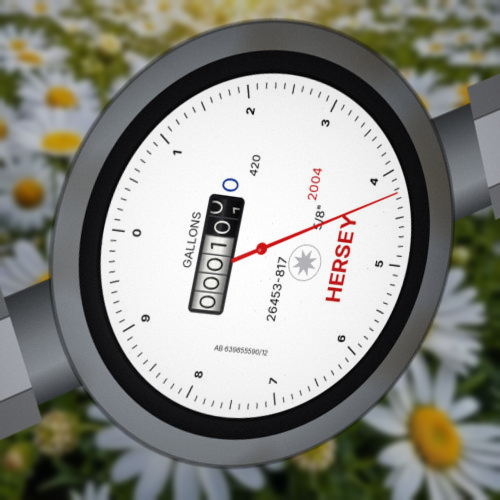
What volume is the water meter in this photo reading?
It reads 1004.2 gal
